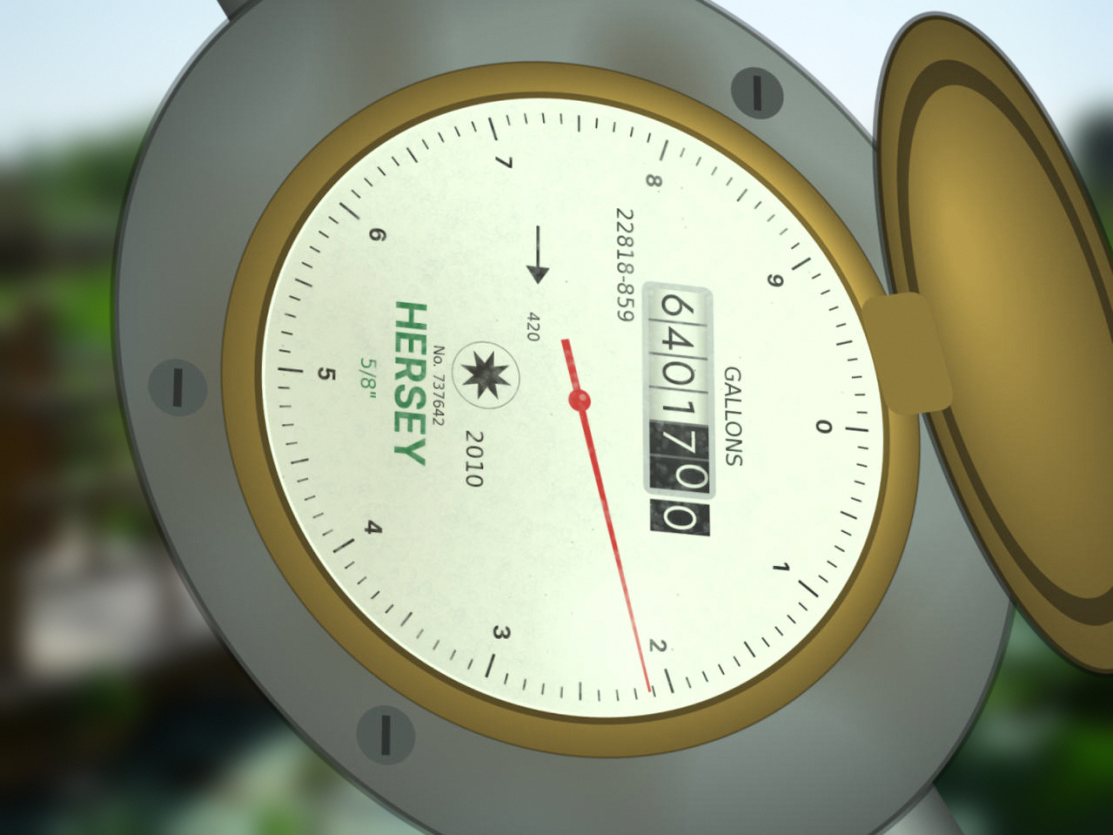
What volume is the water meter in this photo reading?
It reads 6401702.1 gal
